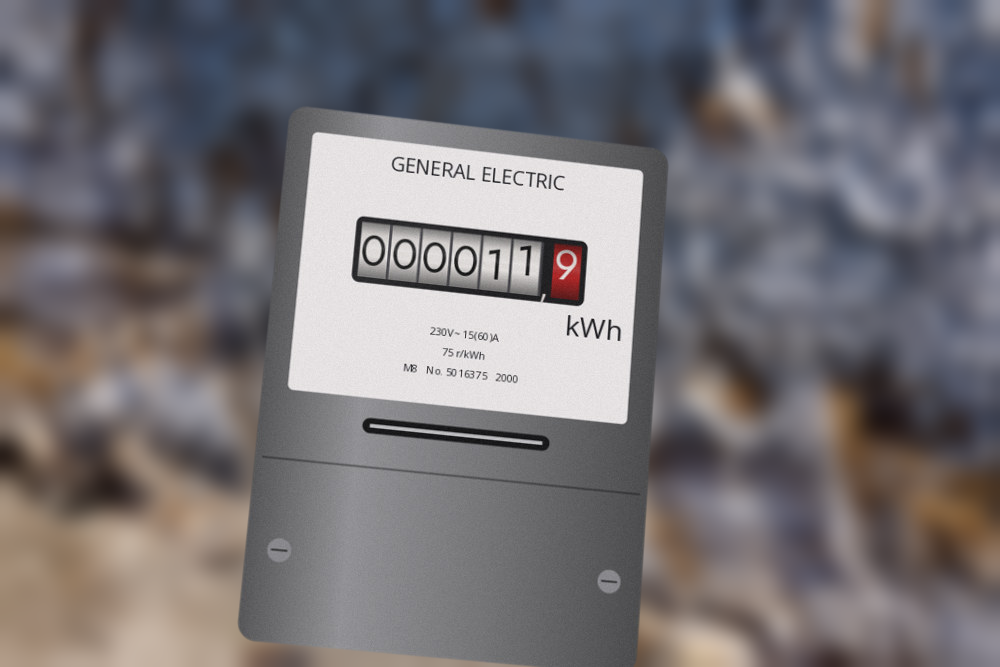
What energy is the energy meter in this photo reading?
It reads 11.9 kWh
